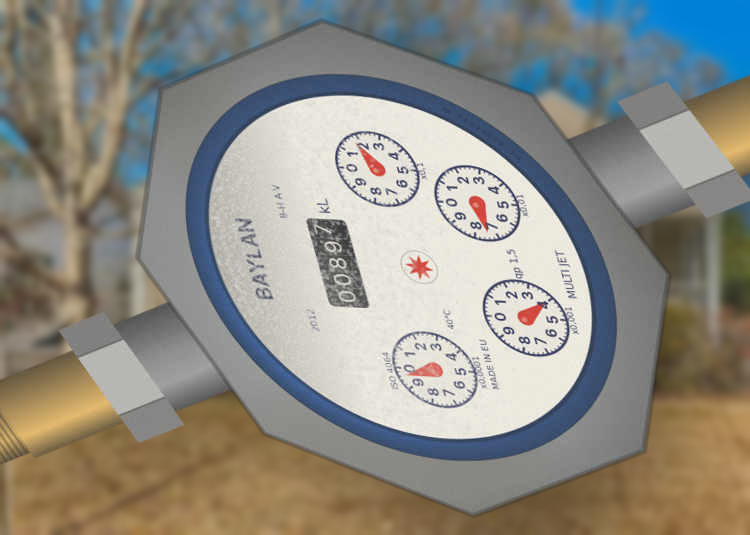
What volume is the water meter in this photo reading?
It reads 897.1739 kL
